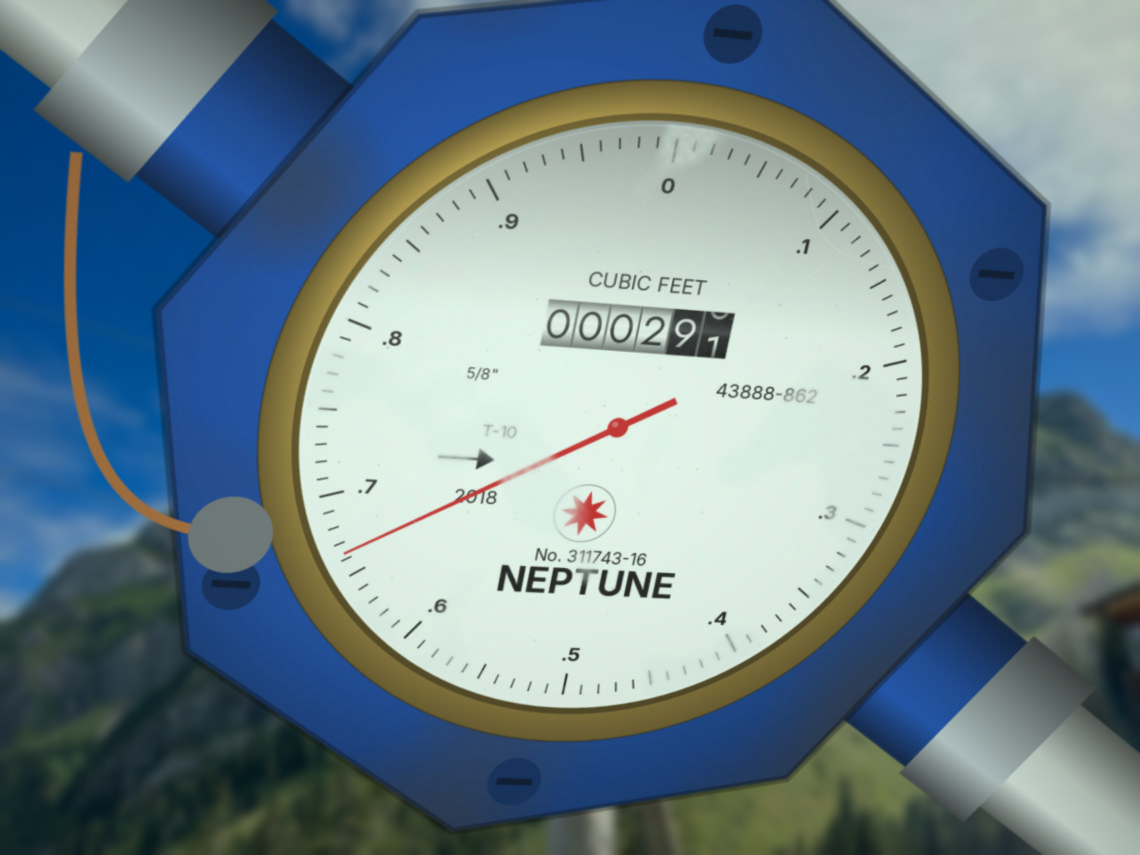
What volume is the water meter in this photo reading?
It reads 290.66 ft³
